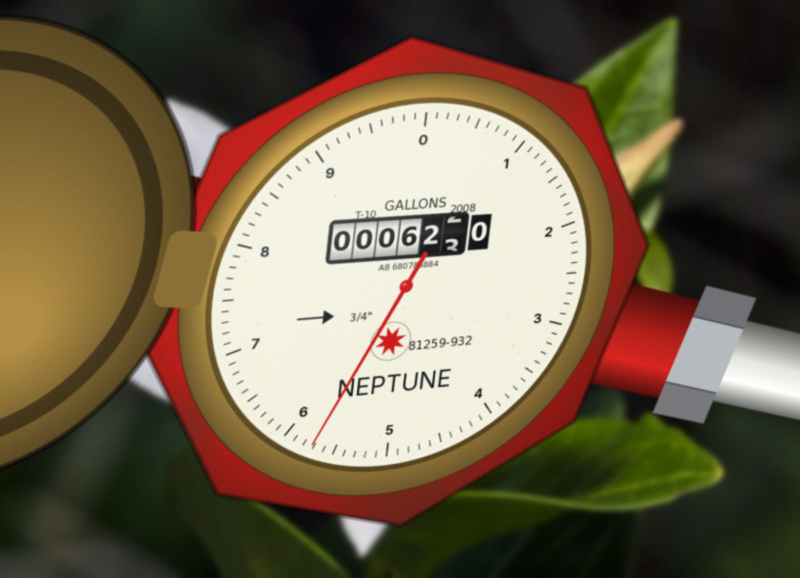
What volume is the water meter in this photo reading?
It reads 6225.7 gal
